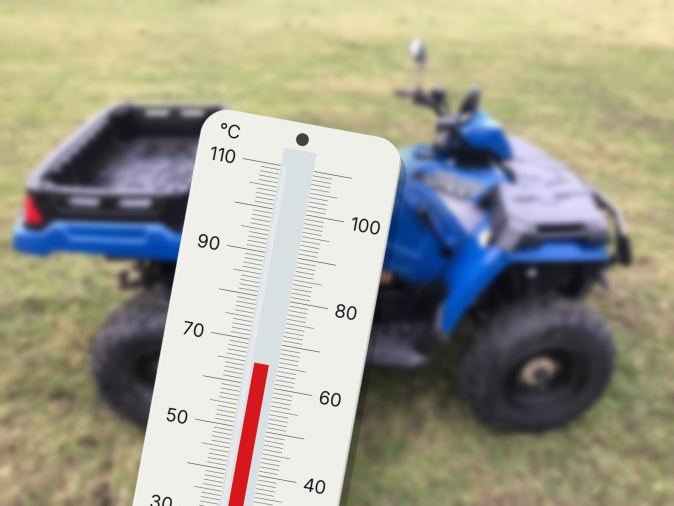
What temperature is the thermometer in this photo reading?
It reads 65 °C
